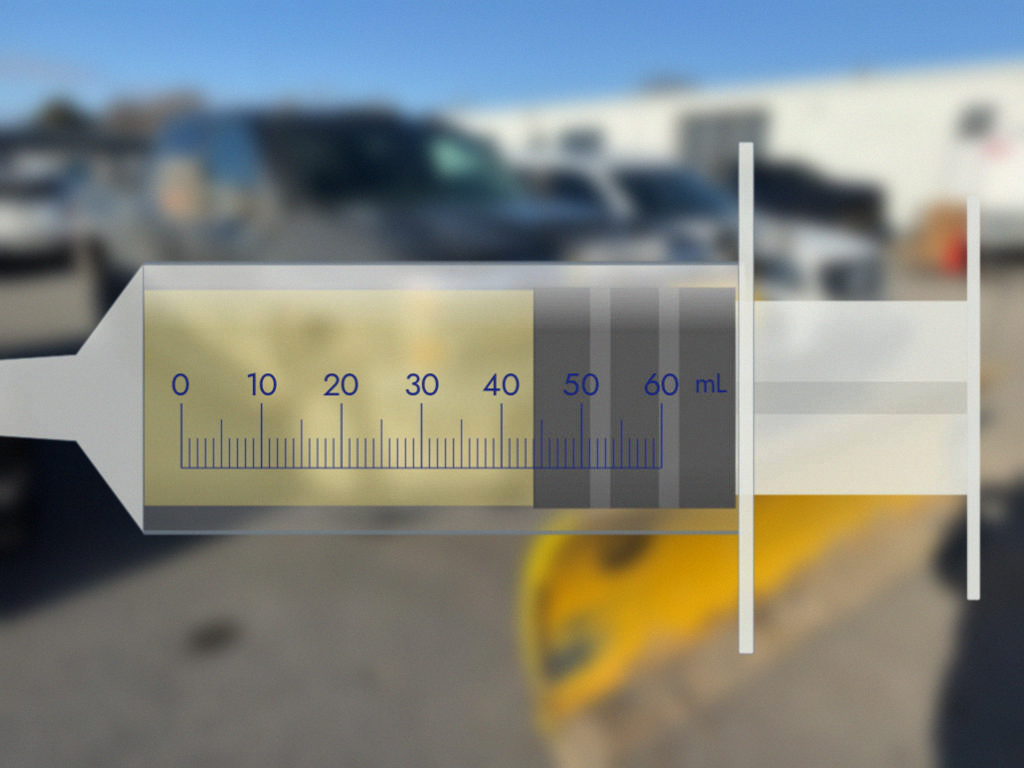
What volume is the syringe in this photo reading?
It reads 44 mL
